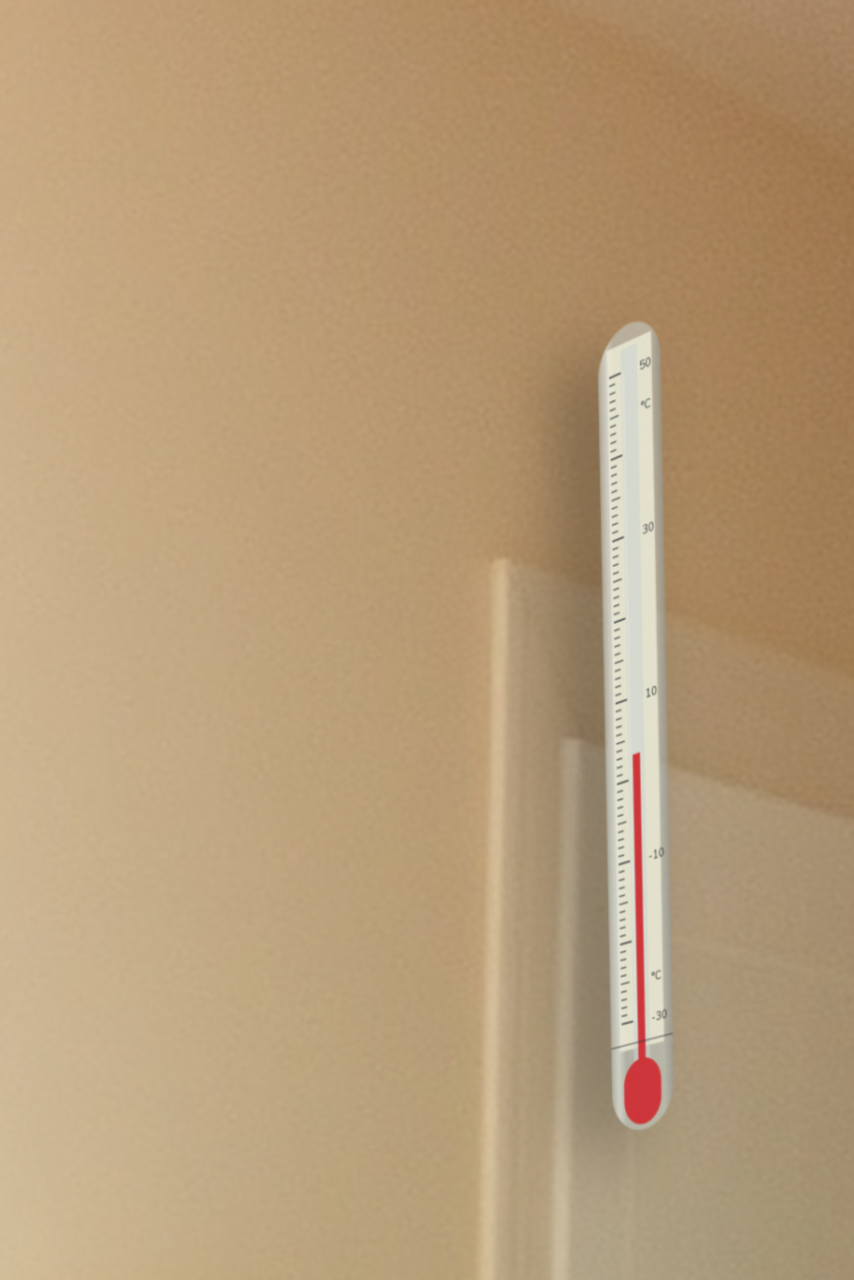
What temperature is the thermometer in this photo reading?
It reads 3 °C
